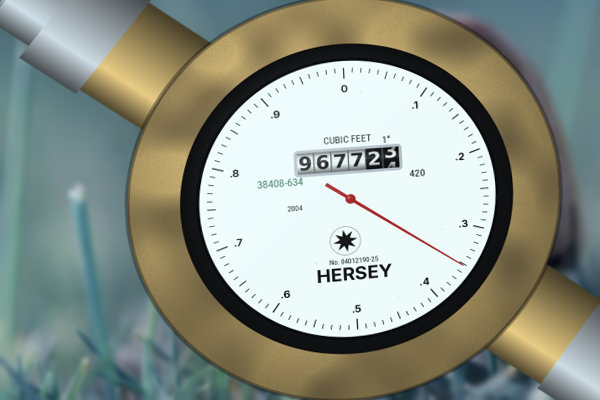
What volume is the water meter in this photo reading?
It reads 967723.35 ft³
